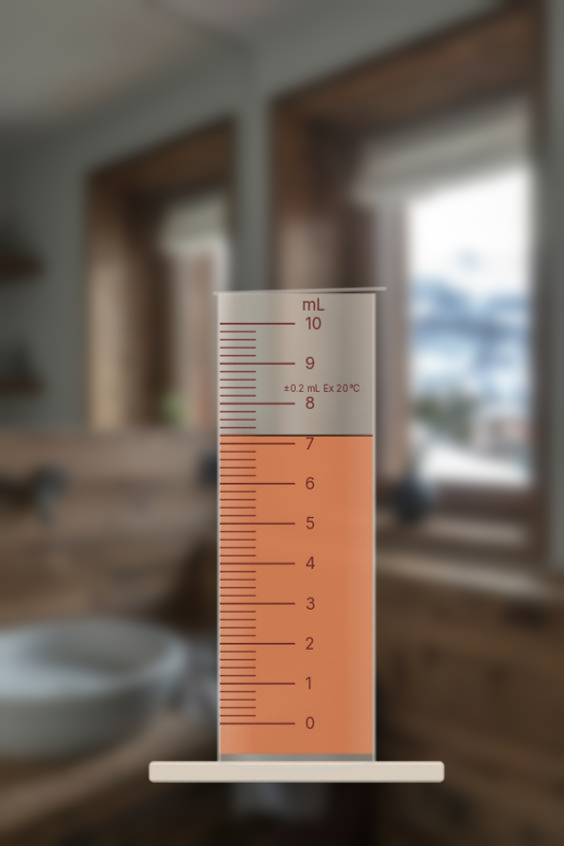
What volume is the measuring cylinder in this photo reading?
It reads 7.2 mL
